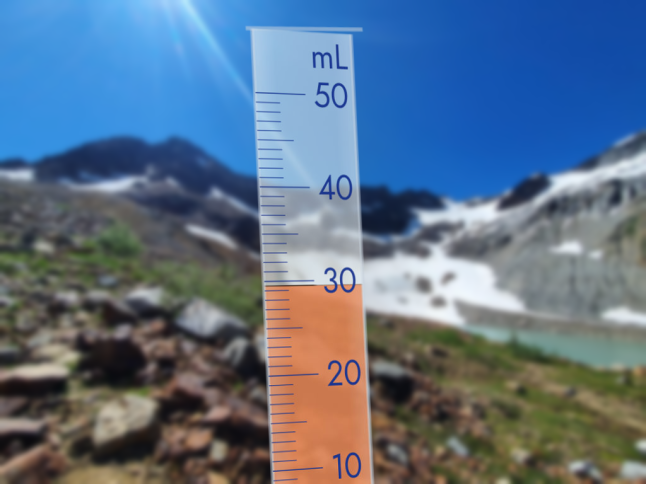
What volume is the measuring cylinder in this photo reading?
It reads 29.5 mL
